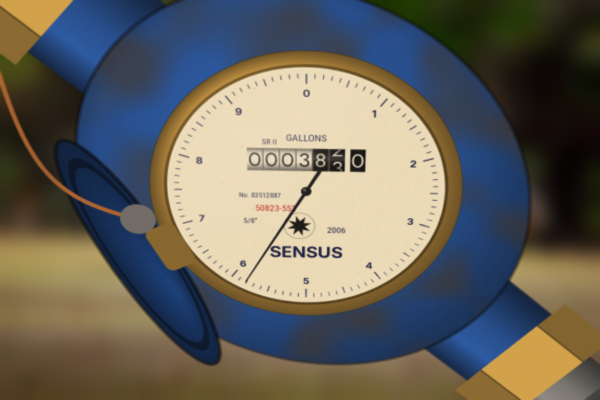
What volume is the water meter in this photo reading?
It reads 3825.8 gal
